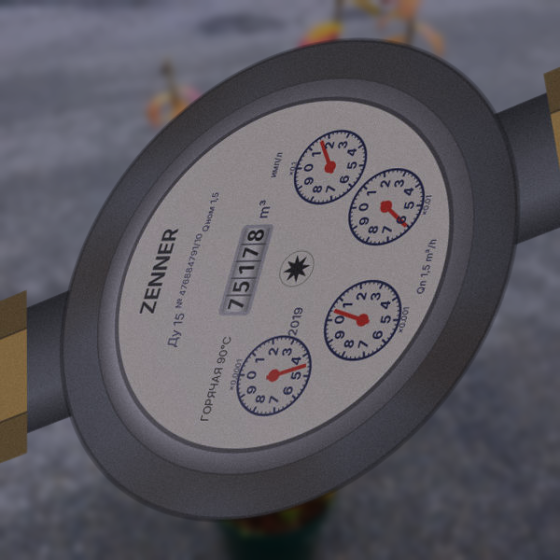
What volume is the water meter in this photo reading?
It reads 75178.1604 m³
